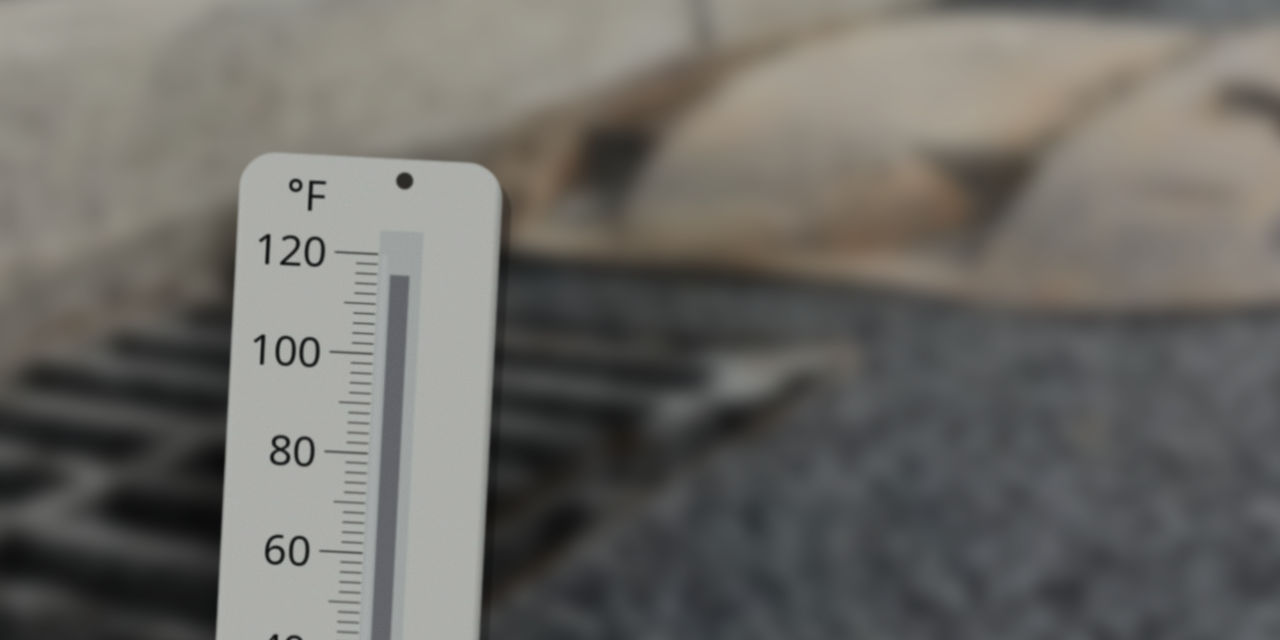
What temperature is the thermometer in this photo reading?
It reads 116 °F
